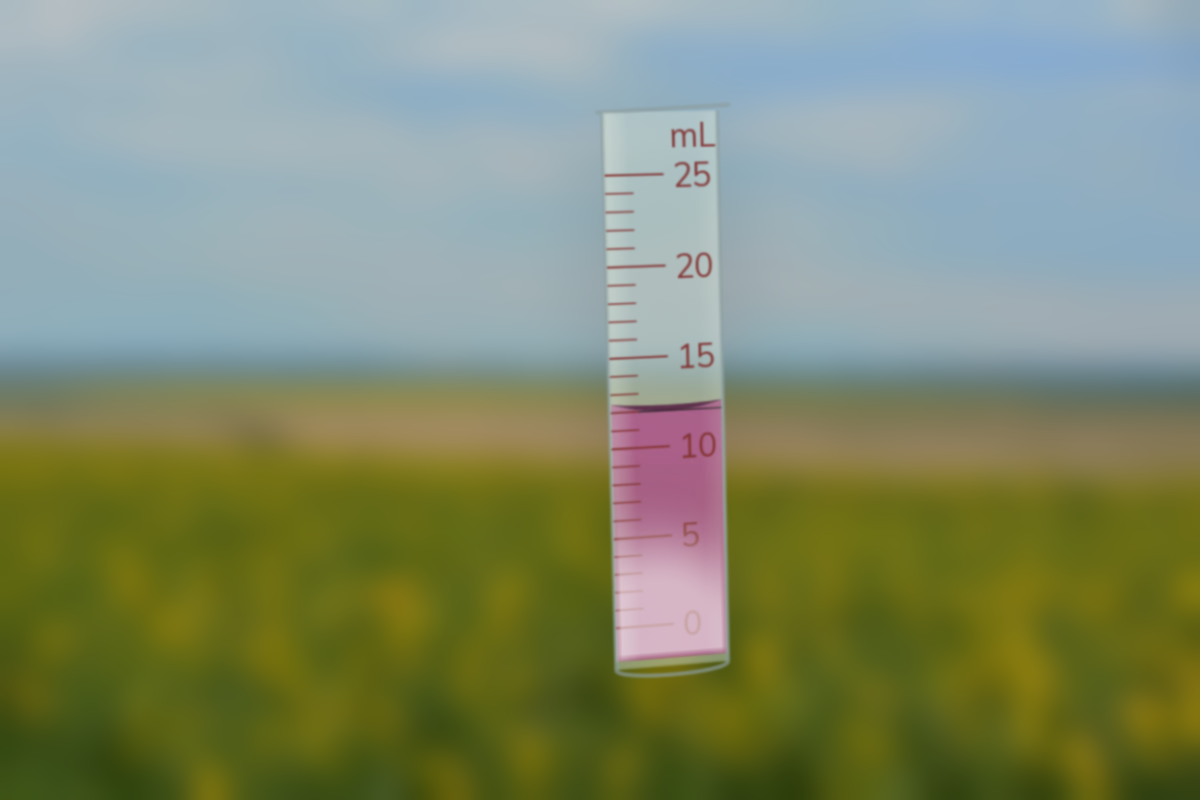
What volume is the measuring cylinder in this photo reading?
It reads 12 mL
